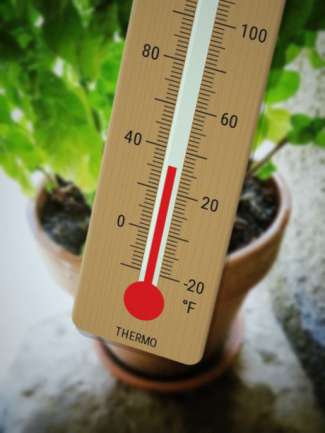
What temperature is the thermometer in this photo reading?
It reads 32 °F
